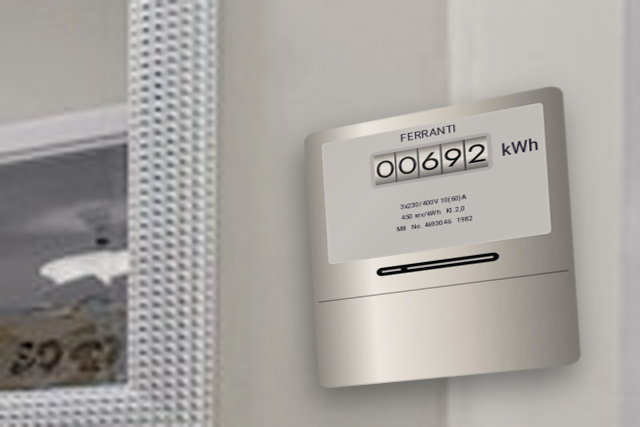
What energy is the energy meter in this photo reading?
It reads 692 kWh
